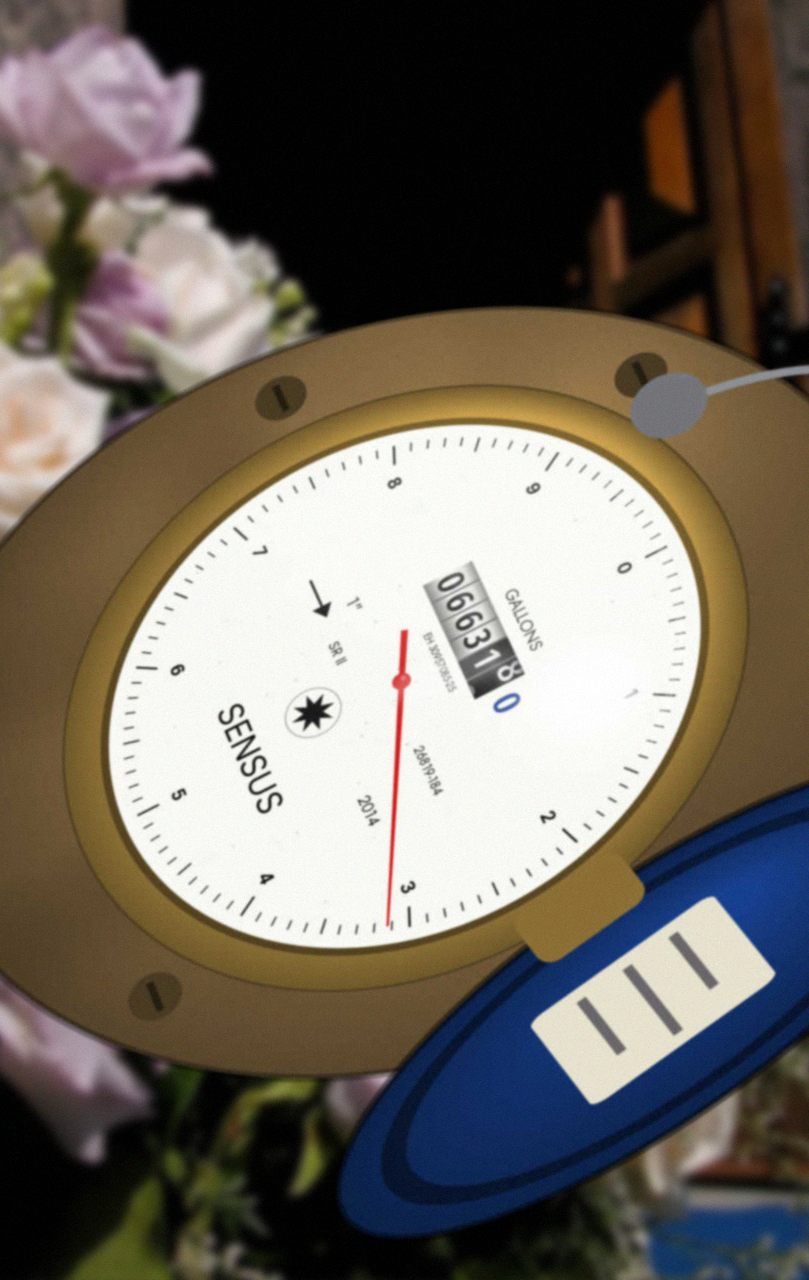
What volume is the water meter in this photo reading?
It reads 663183.1 gal
